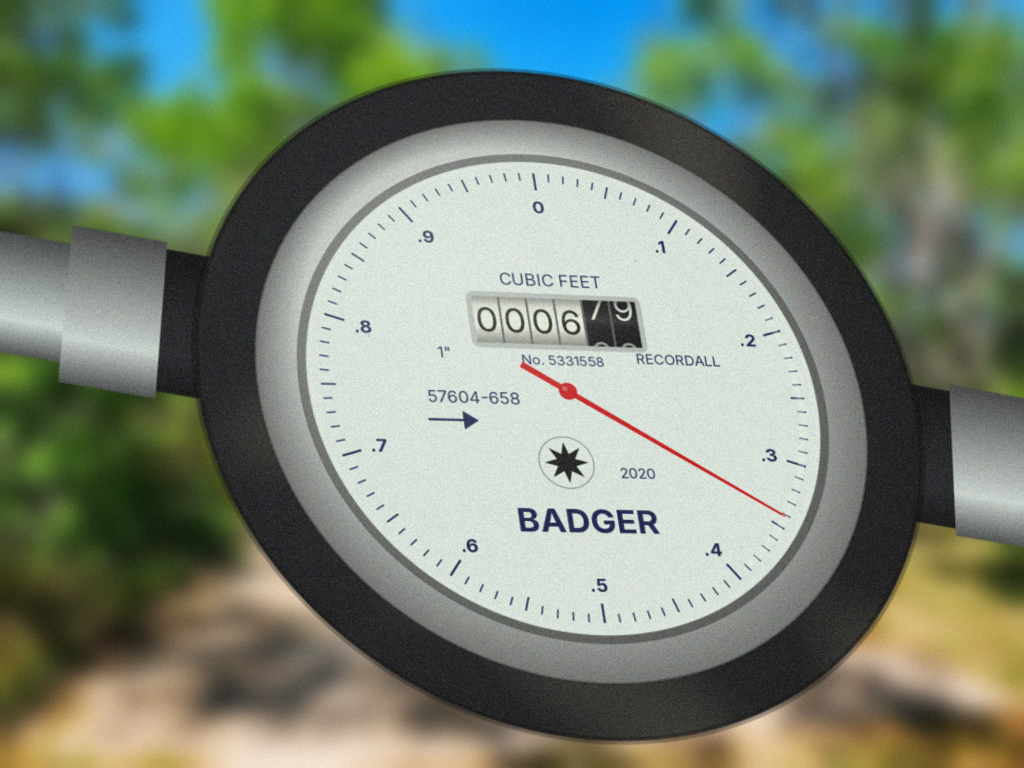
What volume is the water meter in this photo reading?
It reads 679.34 ft³
